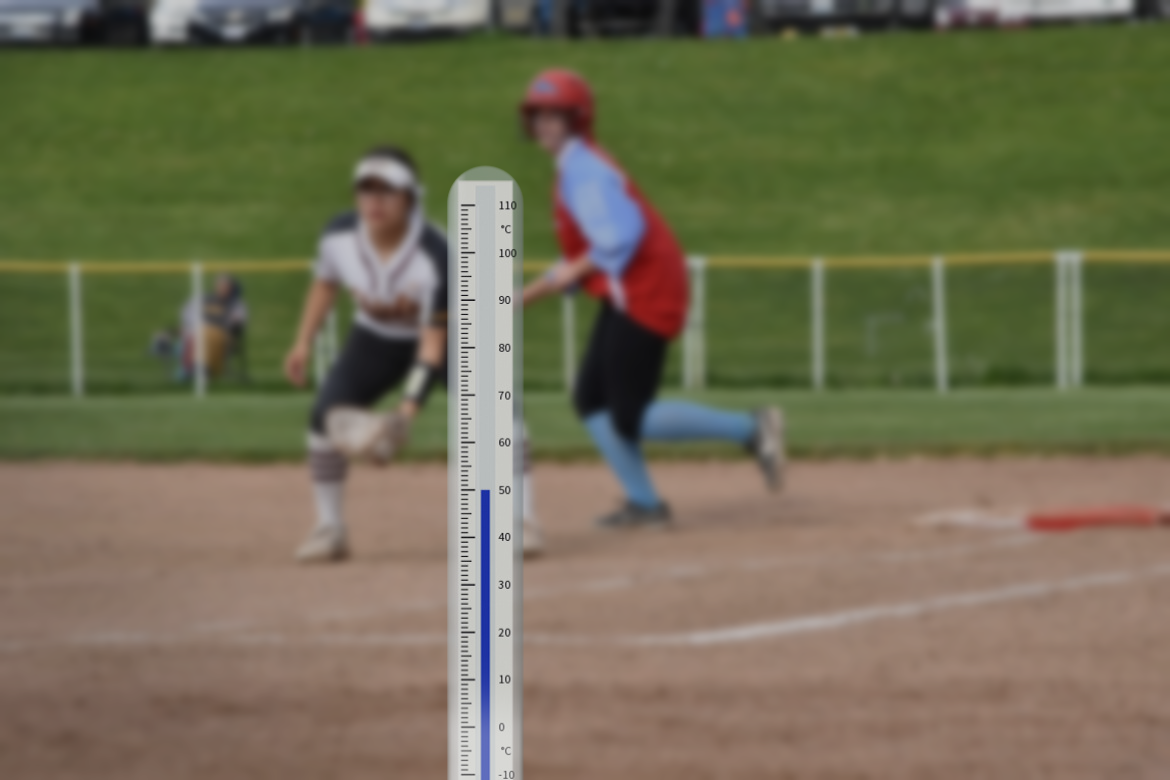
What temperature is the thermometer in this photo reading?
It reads 50 °C
